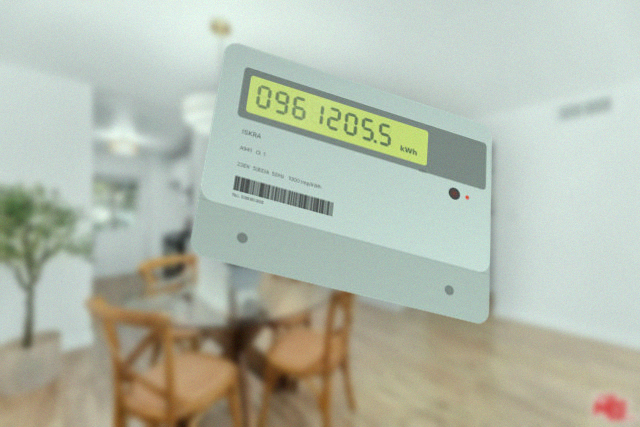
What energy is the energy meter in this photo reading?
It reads 961205.5 kWh
